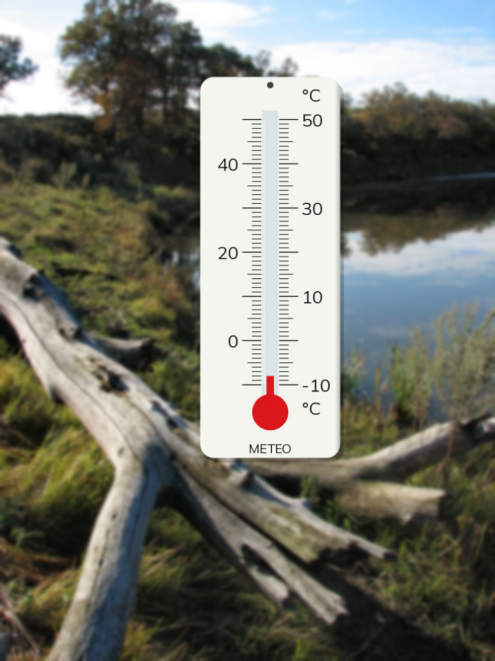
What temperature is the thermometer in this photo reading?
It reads -8 °C
